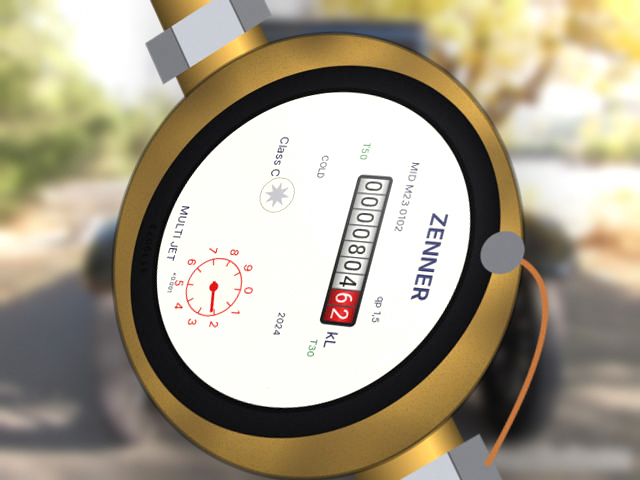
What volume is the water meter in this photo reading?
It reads 804.622 kL
